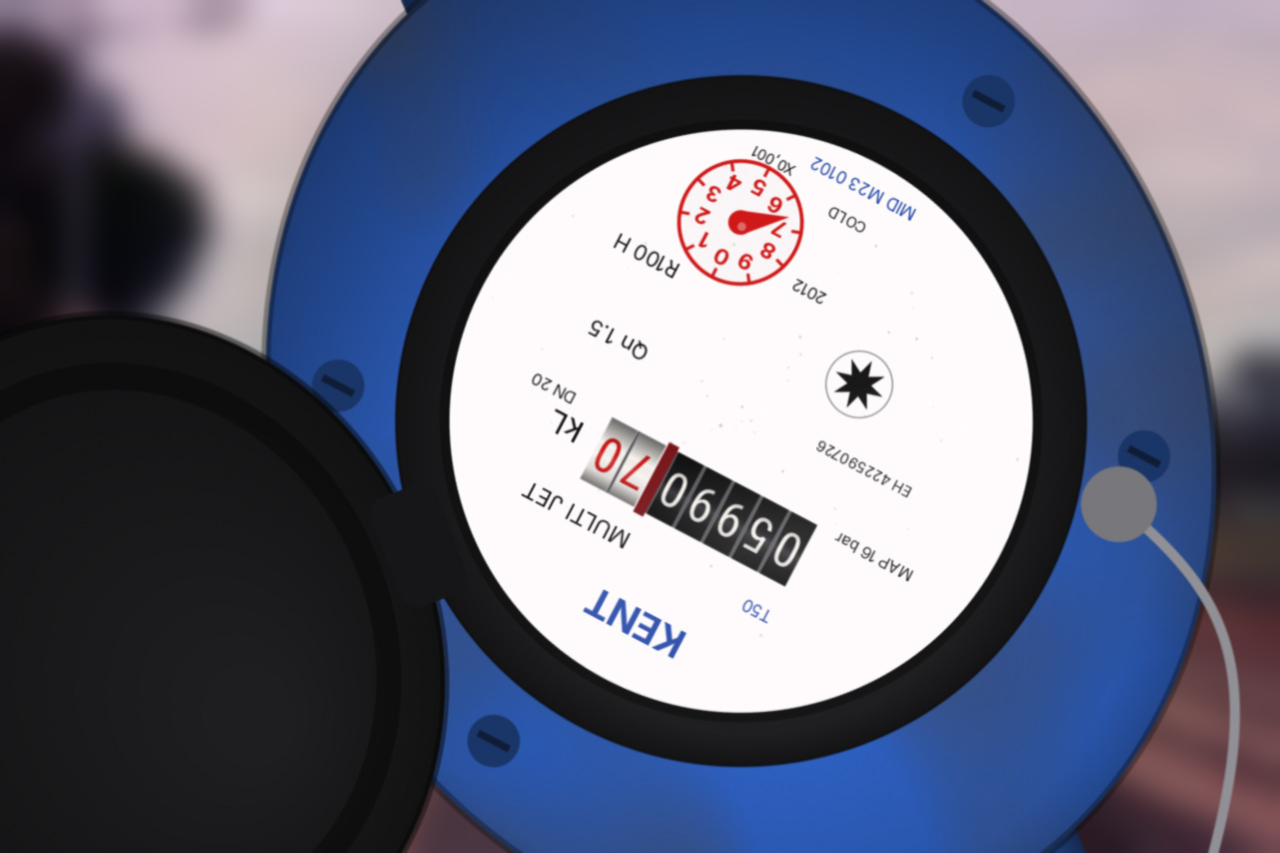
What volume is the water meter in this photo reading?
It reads 5990.706 kL
